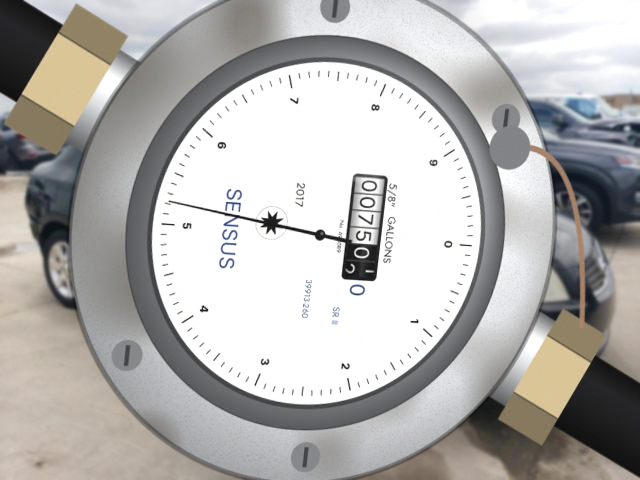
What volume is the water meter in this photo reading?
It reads 75015.2 gal
